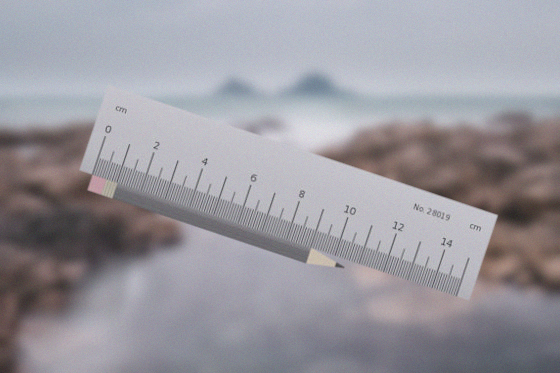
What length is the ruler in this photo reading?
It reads 10.5 cm
